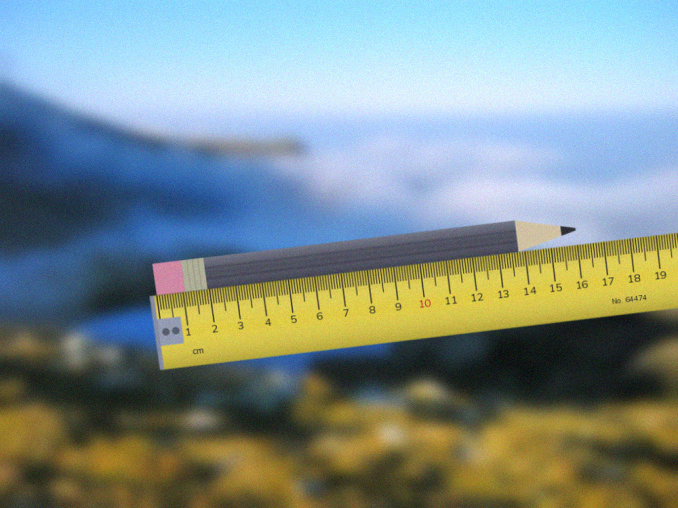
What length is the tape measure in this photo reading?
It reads 16 cm
